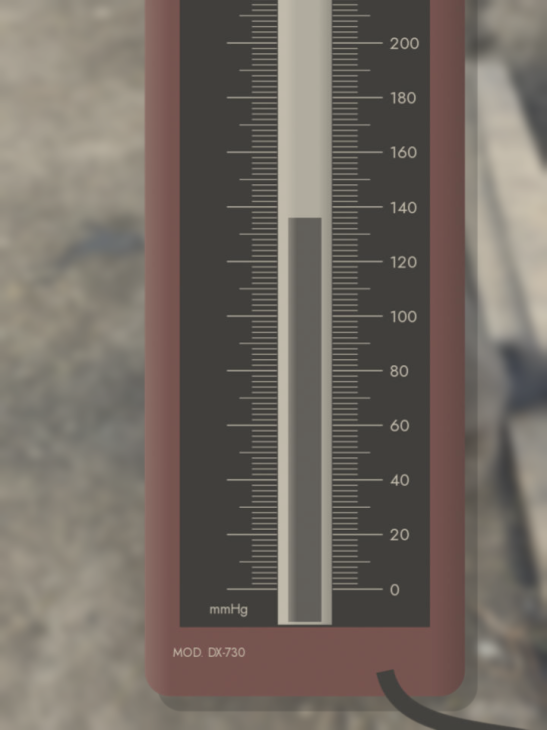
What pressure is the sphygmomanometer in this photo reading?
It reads 136 mmHg
